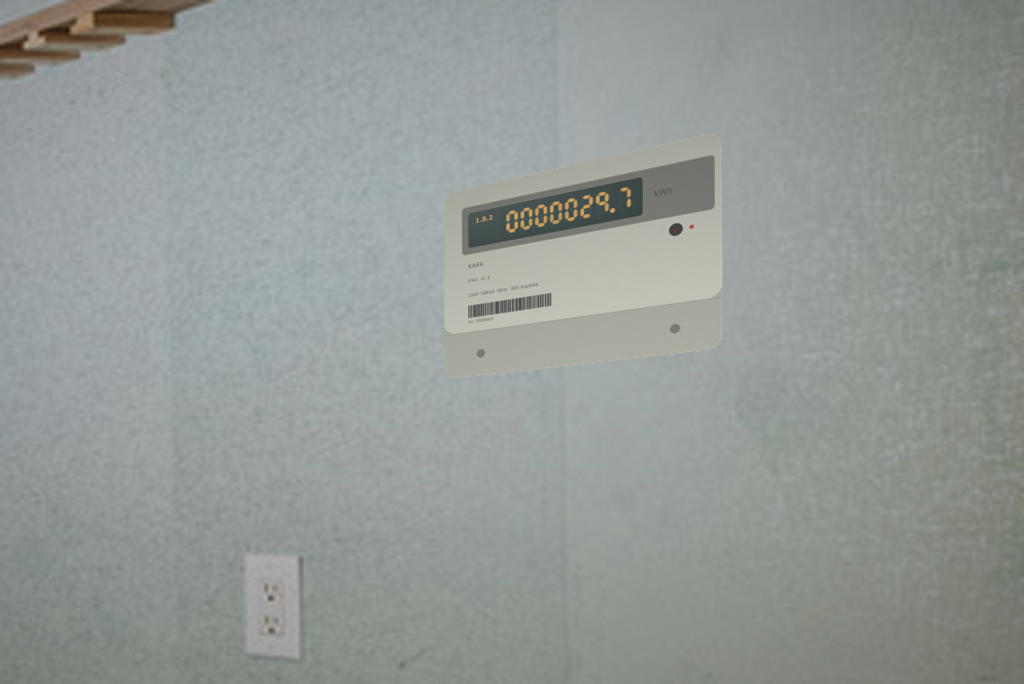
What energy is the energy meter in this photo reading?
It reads 29.7 kWh
